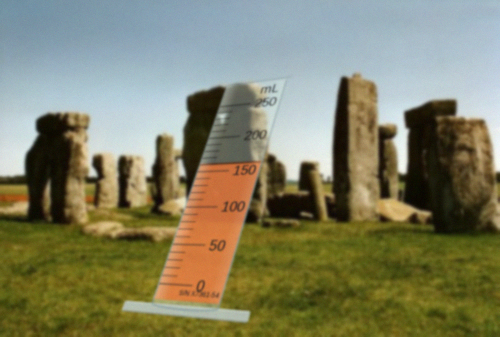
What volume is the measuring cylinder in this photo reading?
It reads 160 mL
